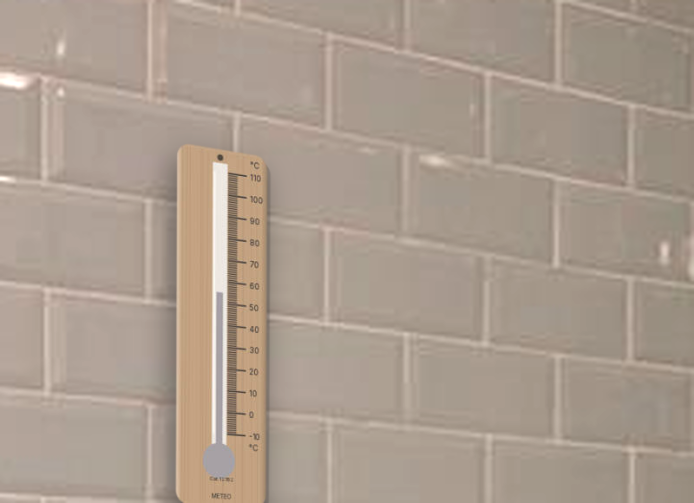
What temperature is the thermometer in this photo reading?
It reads 55 °C
